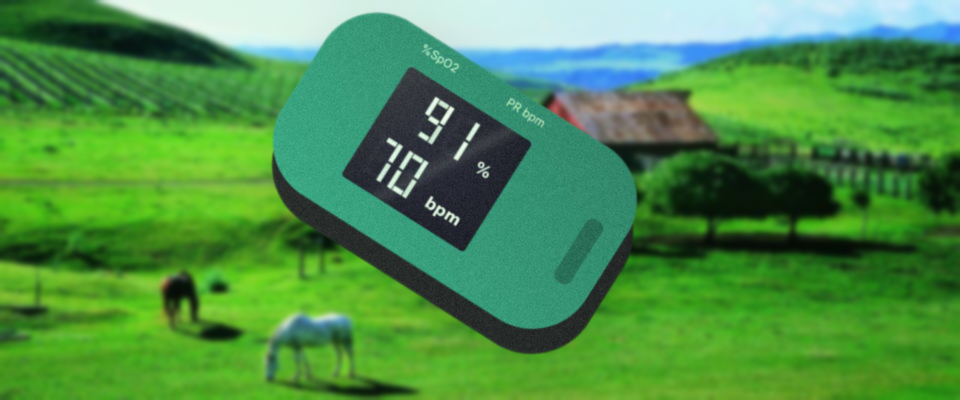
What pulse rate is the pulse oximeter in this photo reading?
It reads 70 bpm
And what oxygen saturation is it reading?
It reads 91 %
